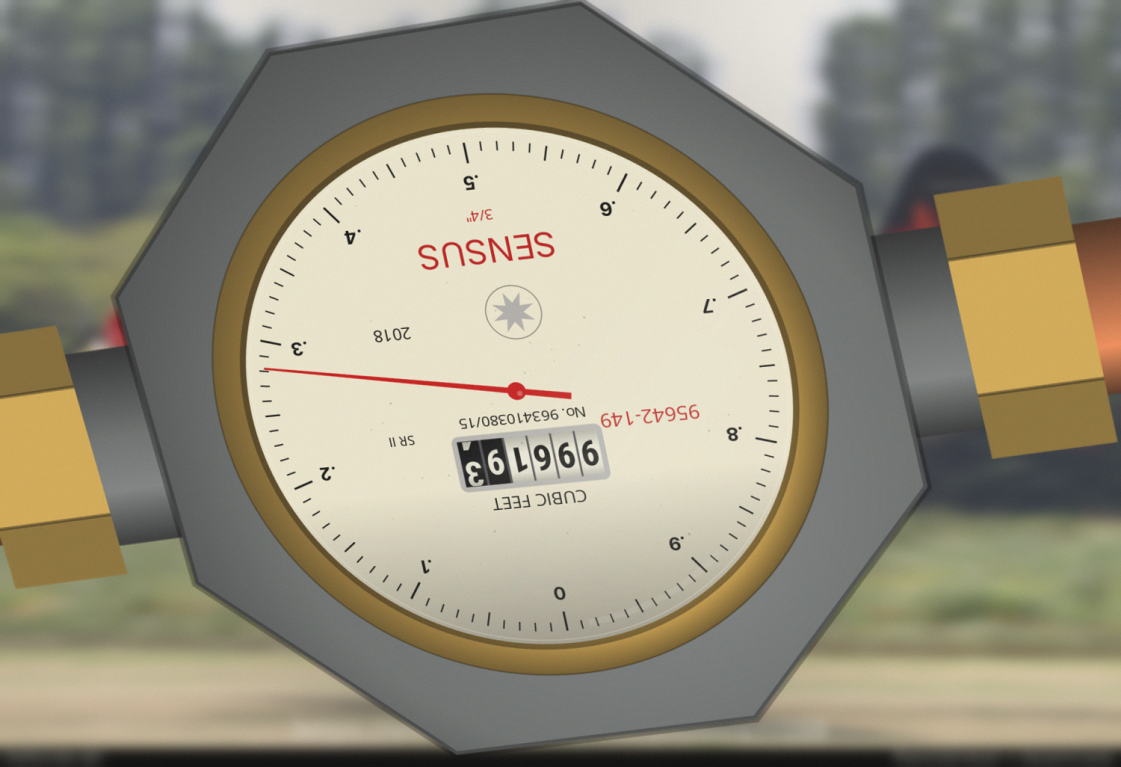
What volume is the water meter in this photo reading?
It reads 996193.28 ft³
